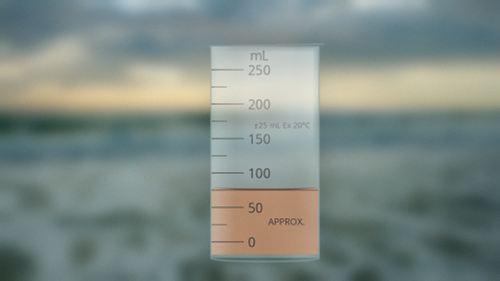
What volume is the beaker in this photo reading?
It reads 75 mL
